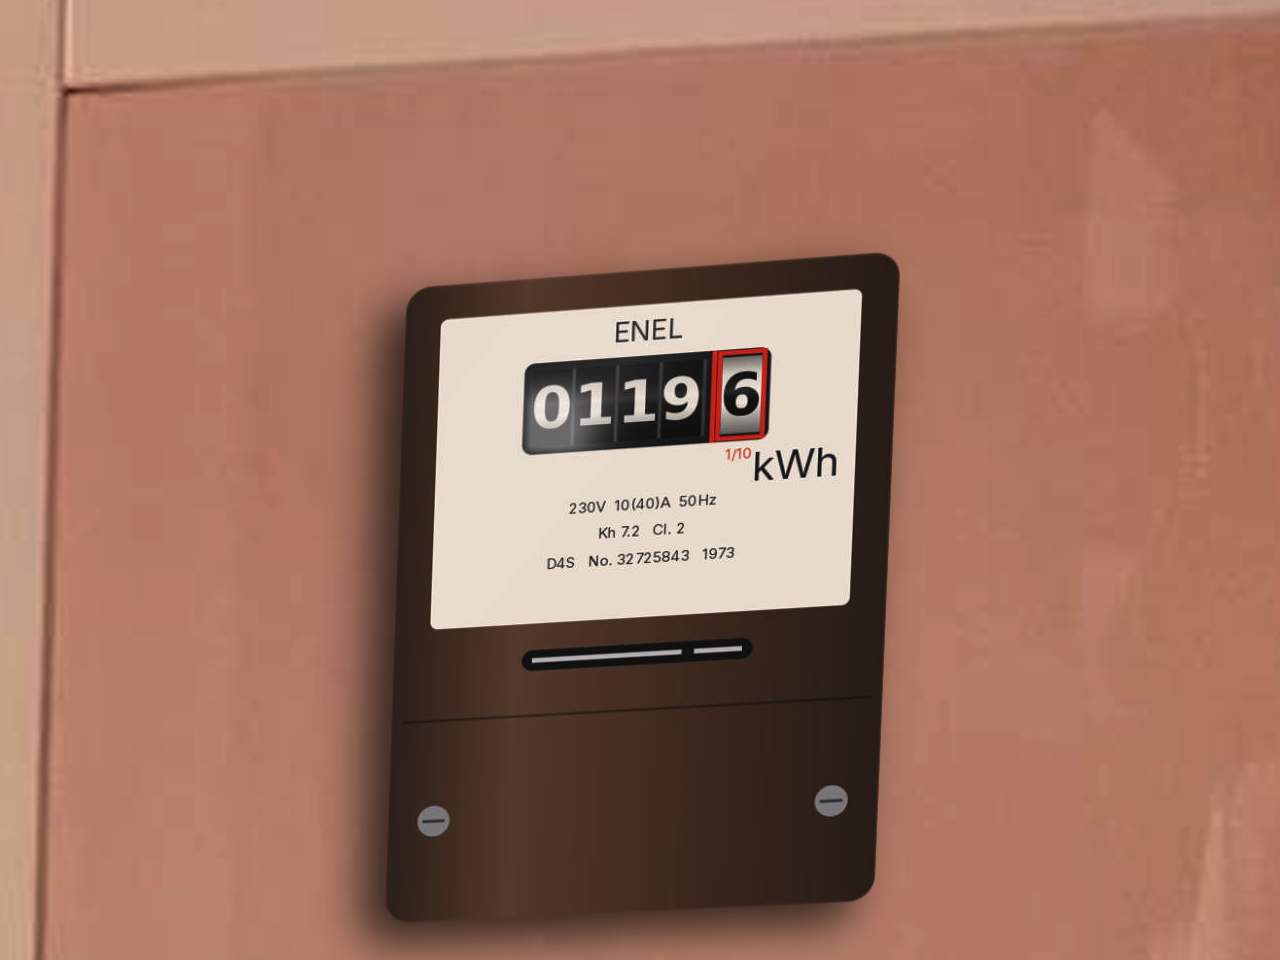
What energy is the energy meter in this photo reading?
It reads 119.6 kWh
